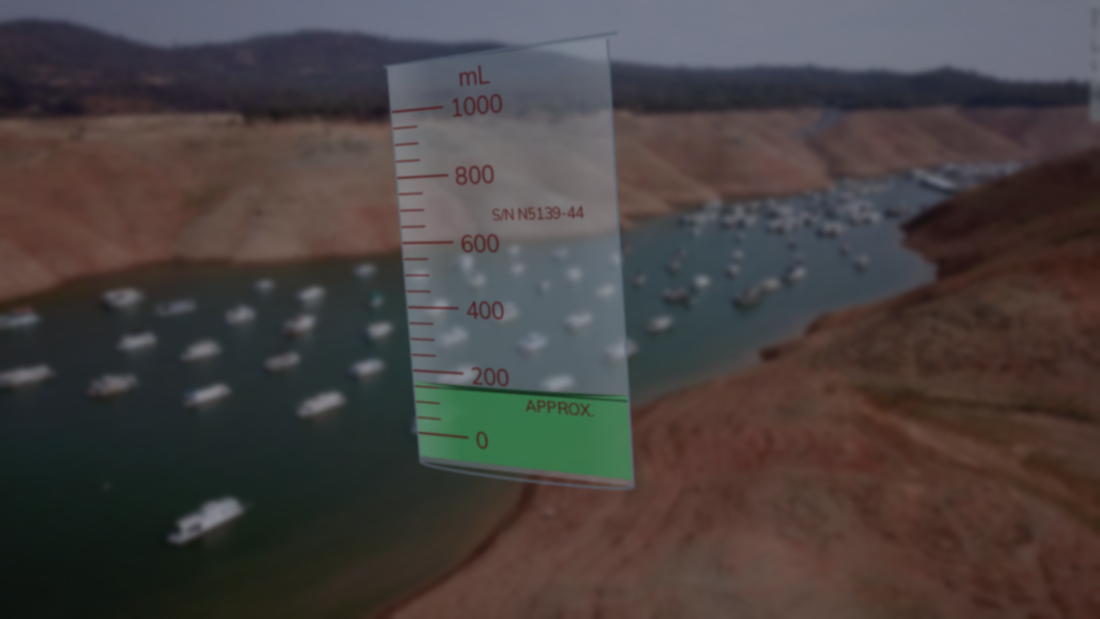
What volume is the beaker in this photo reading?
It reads 150 mL
